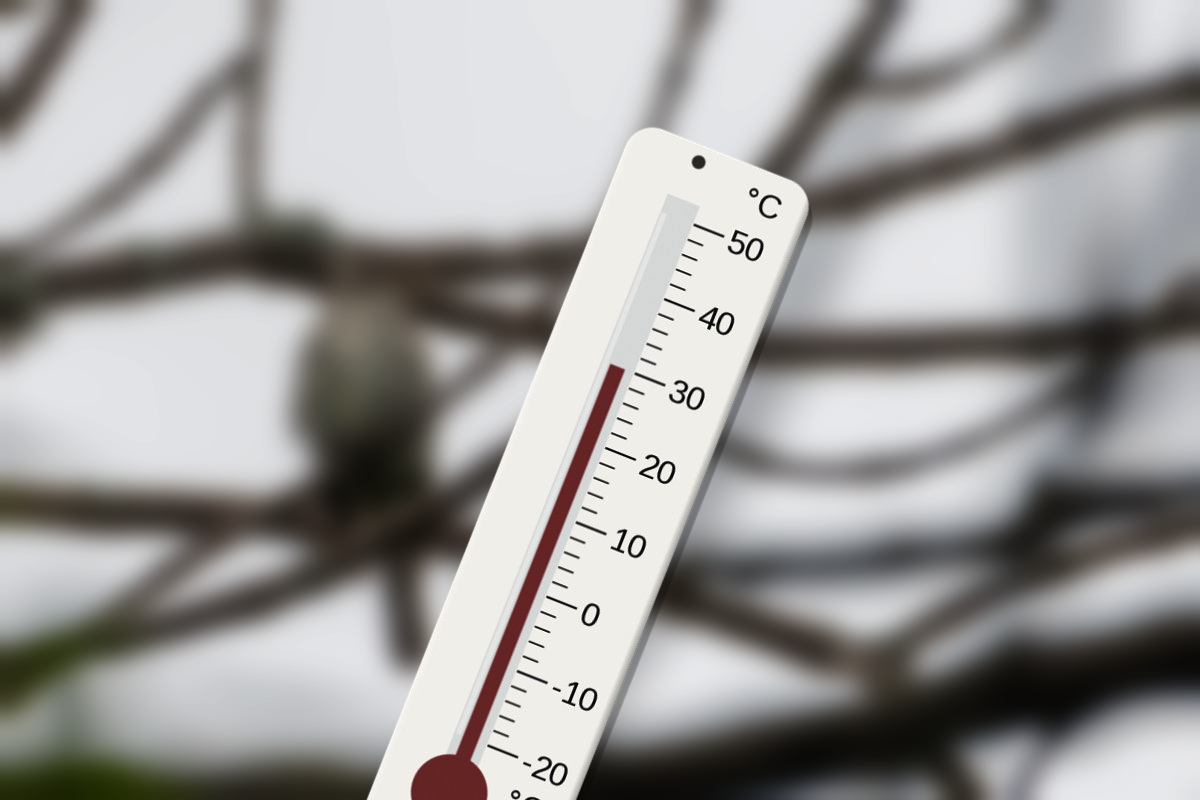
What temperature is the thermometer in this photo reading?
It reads 30 °C
